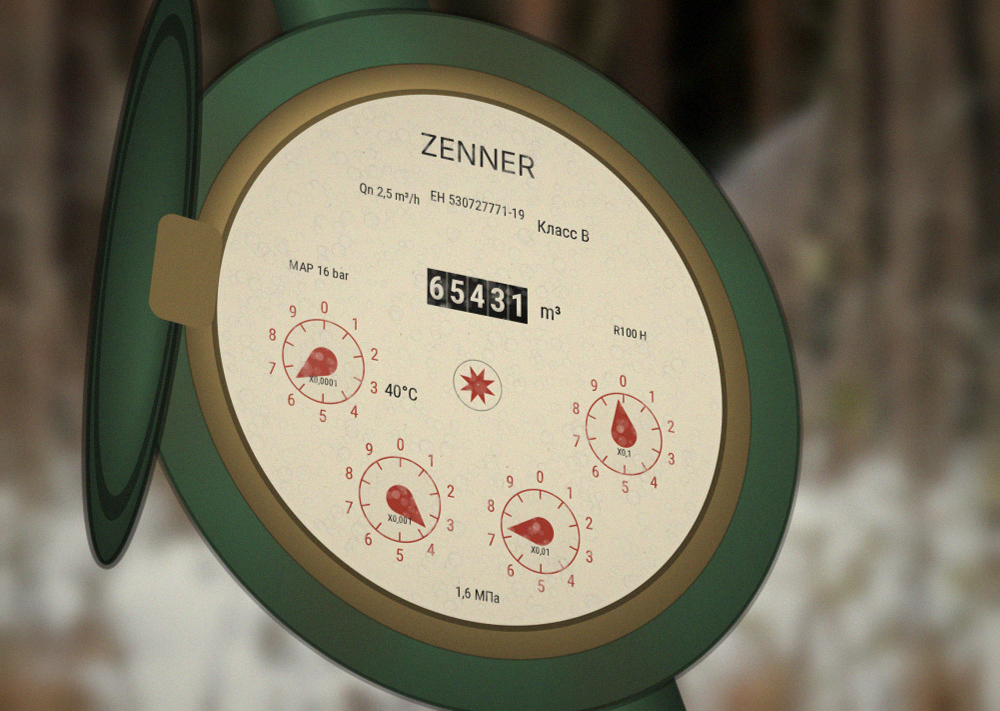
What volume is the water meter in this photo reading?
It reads 65430.9736 m³
